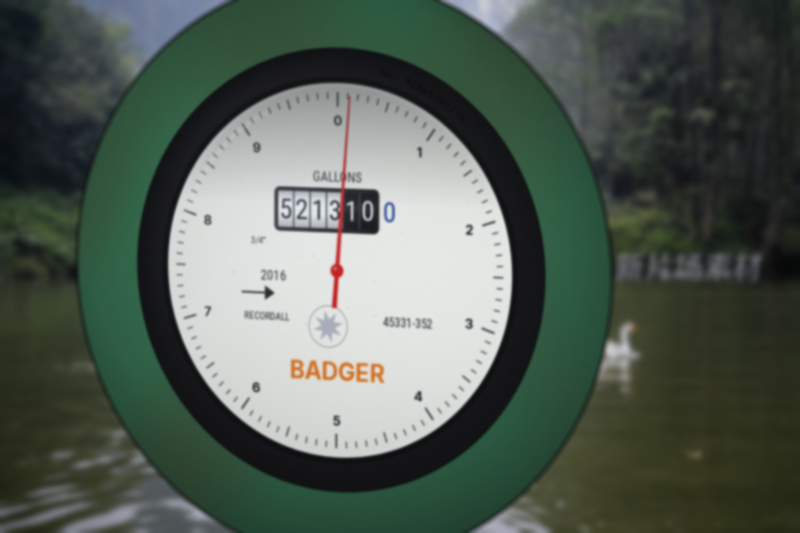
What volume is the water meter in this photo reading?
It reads 5213100.1 gal
